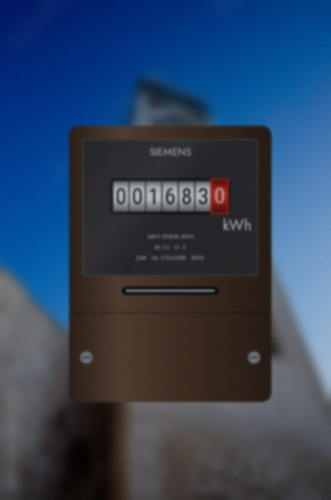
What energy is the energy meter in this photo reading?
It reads 1683.0 kWh
